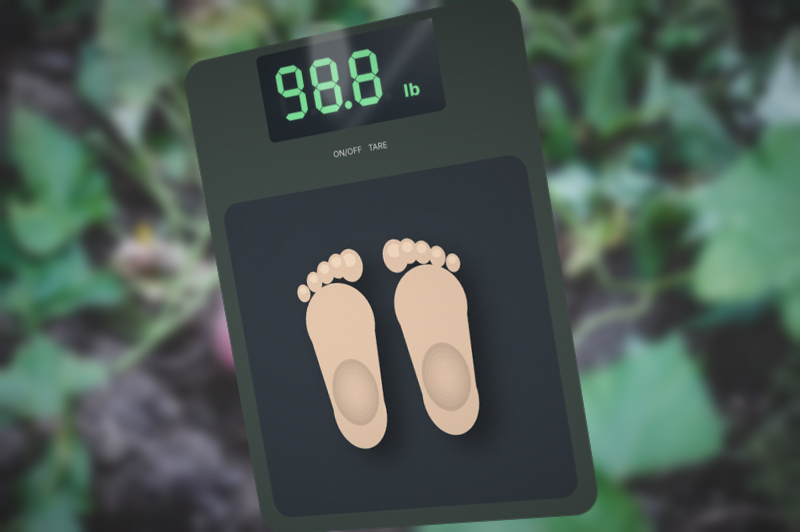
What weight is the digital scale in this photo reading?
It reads 98.8 lb
